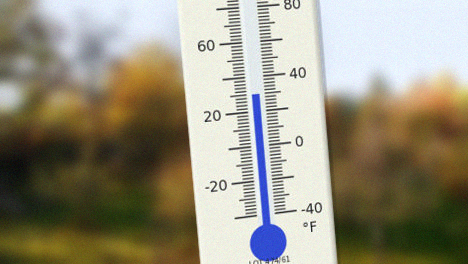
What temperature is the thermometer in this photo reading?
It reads 30 °F
